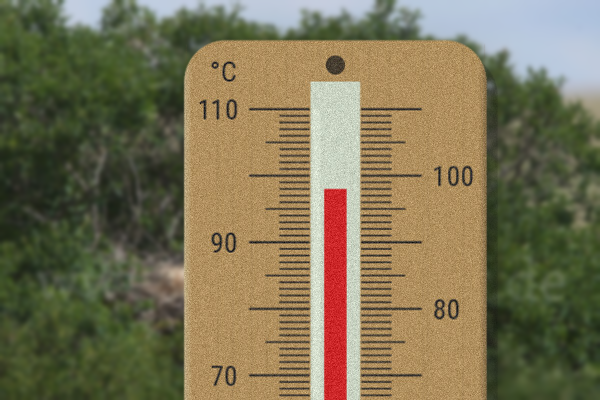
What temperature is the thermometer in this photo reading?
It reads 98 °C
